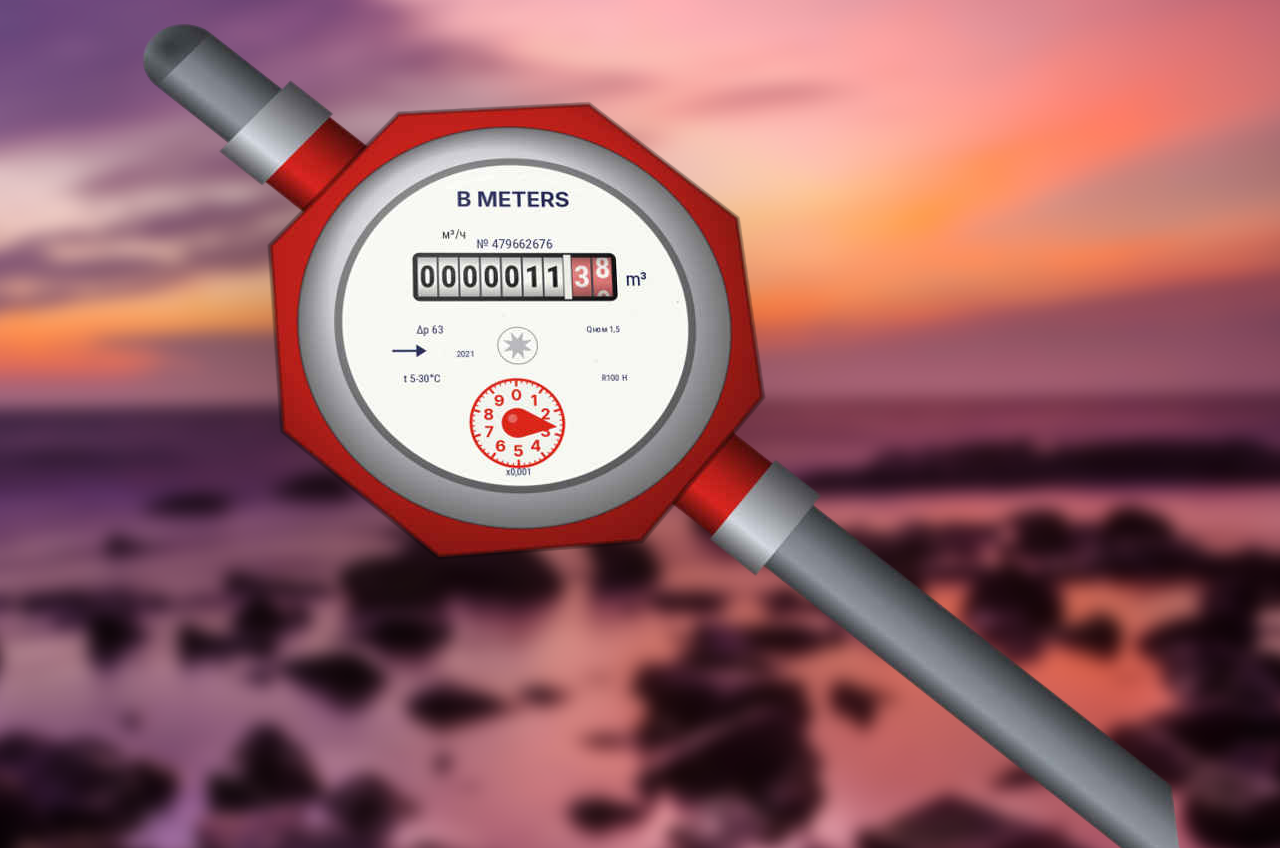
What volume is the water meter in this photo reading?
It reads 11.382 m³
